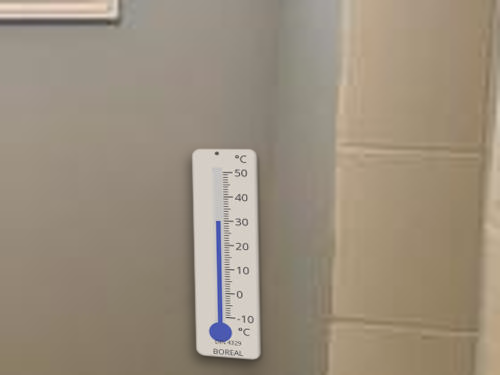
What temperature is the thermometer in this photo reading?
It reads 30 °C
